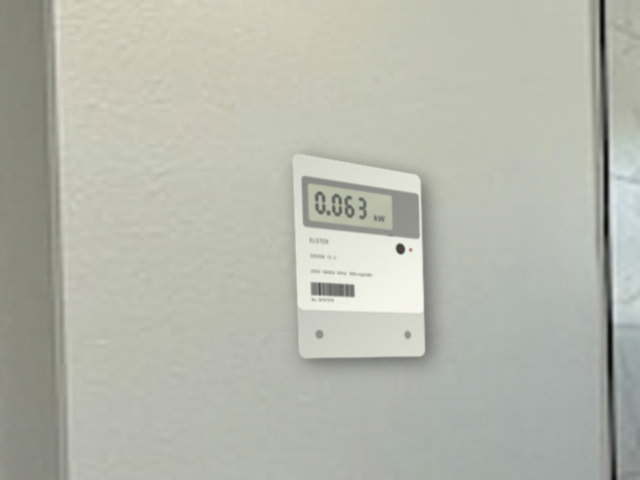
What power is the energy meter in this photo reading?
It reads 0.063 kW
